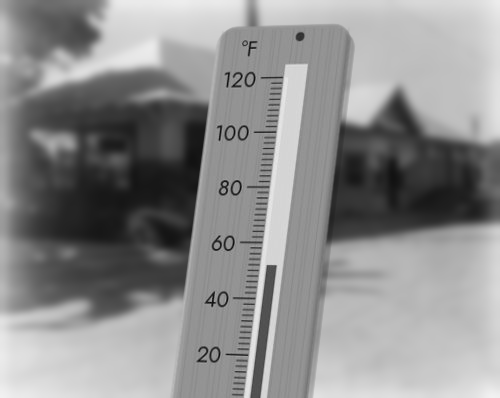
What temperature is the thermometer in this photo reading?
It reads 52 °F
